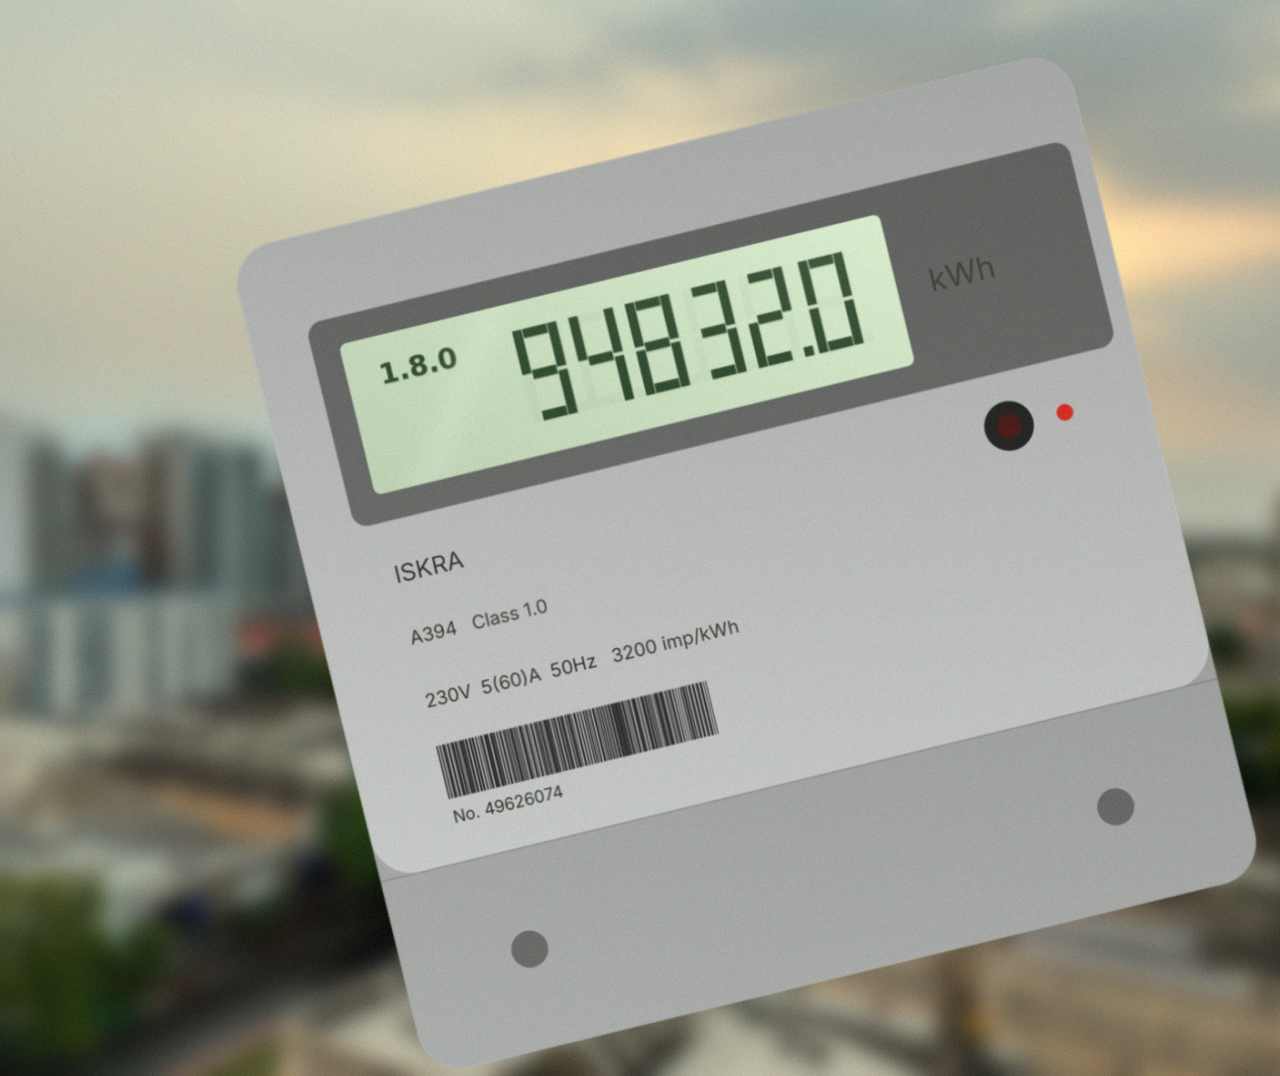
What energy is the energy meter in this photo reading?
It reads 94832.0 kWh
